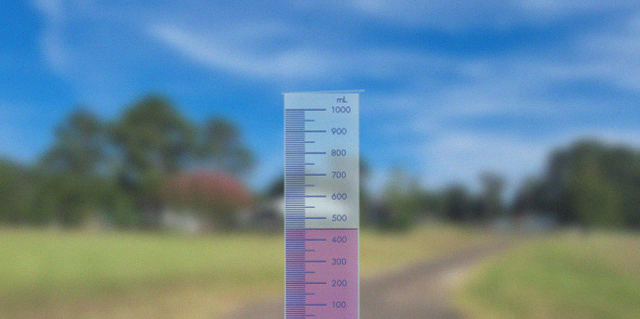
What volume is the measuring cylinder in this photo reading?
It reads 450 mL
